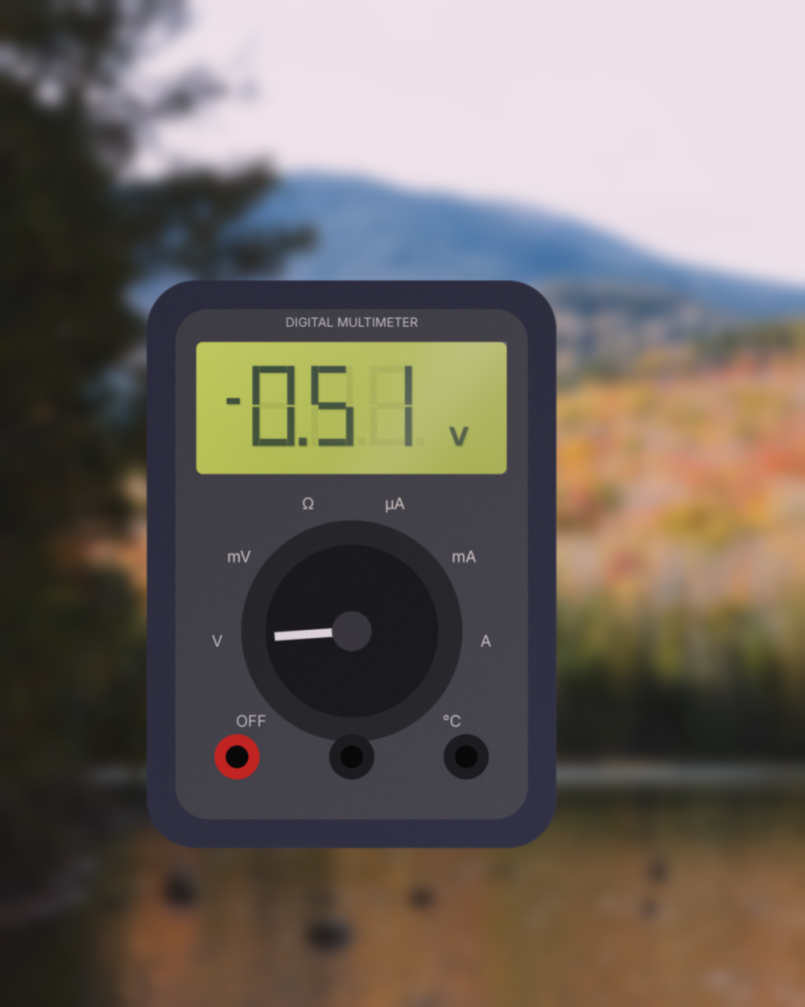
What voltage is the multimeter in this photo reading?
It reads -0.51 V
